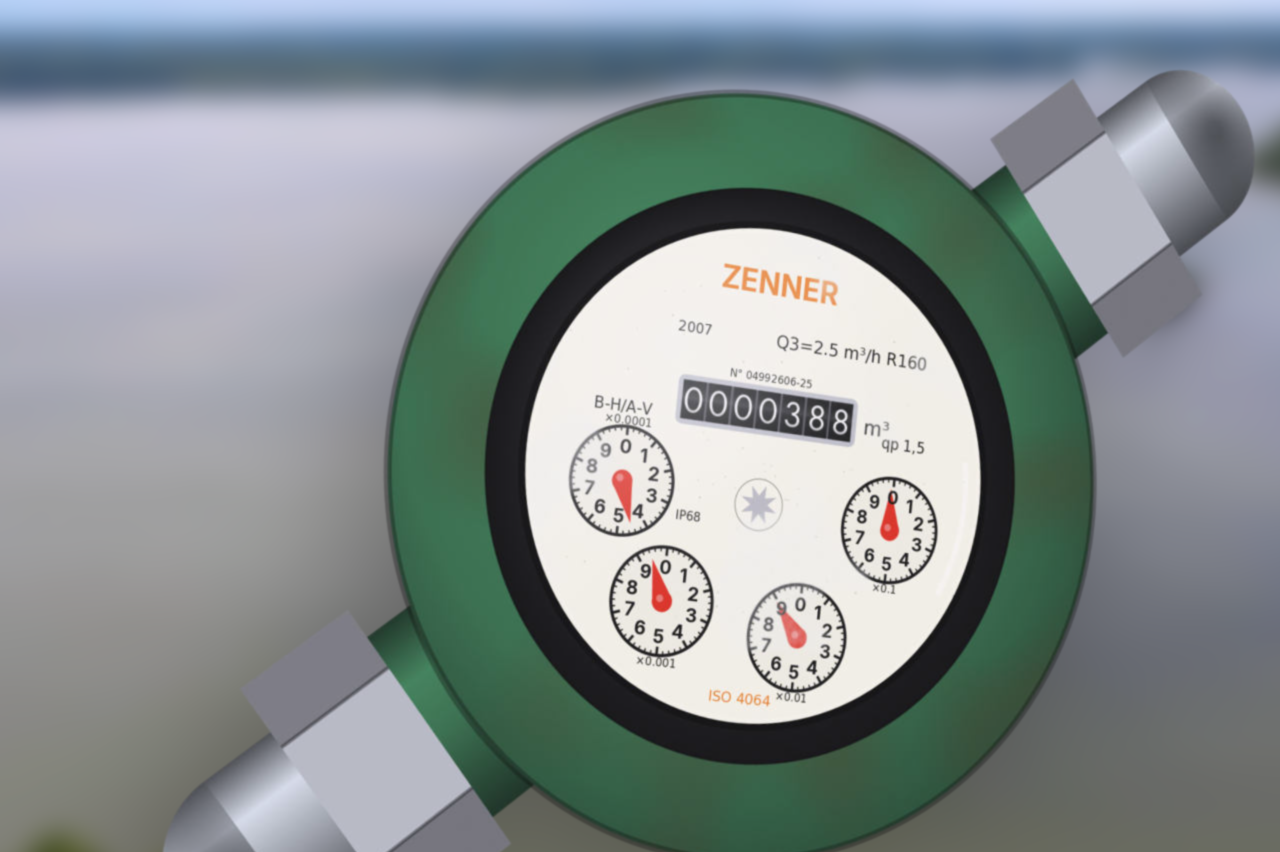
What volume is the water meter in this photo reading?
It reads 387.9894 m³
